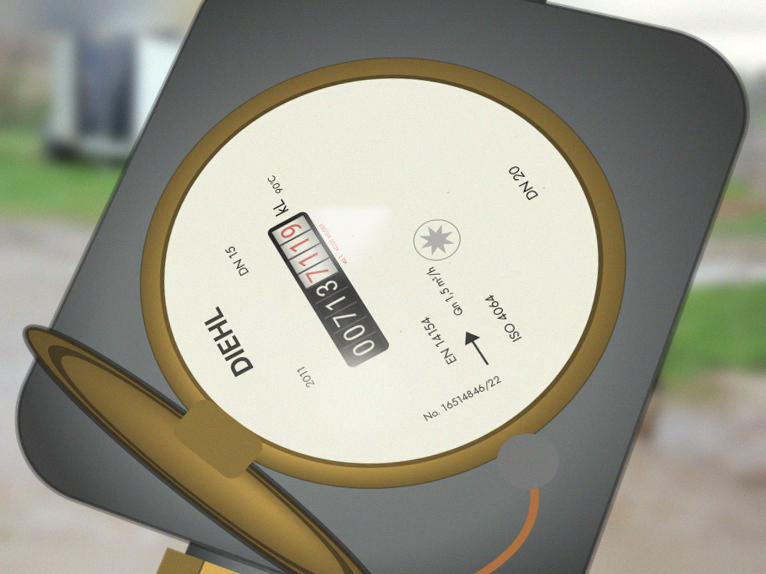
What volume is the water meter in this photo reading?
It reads 713.7119 kL
